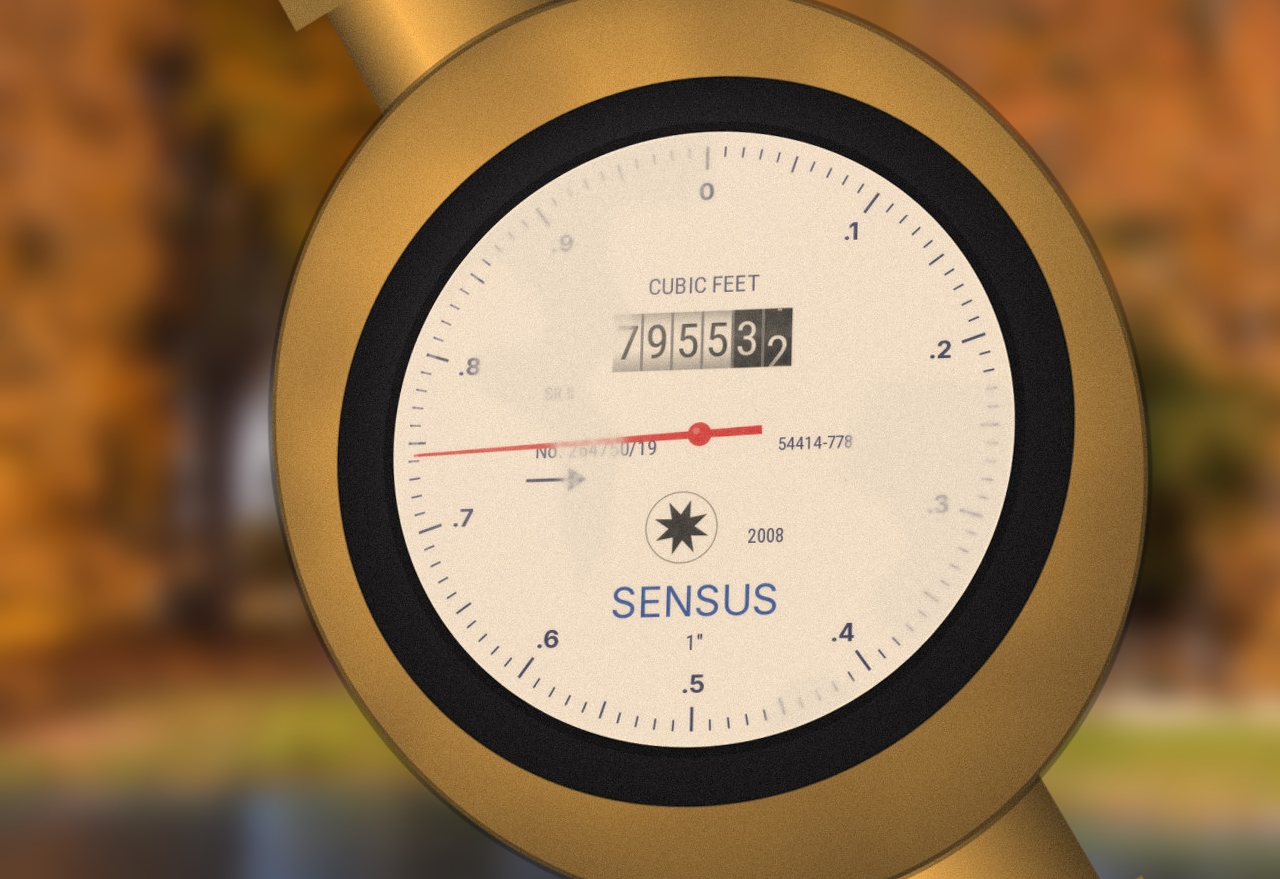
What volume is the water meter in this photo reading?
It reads 795531.74 ft³
